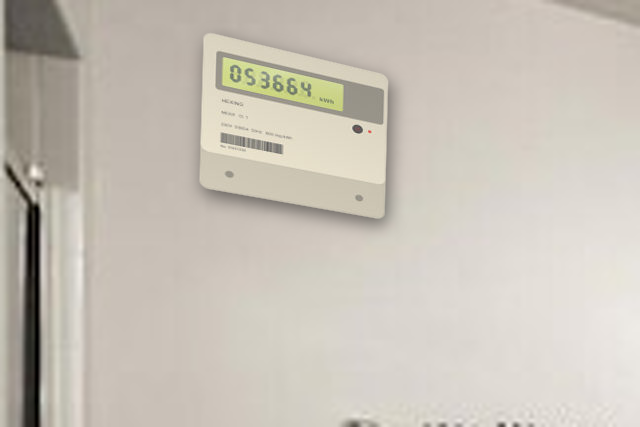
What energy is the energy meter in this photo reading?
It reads 53664 kWh
